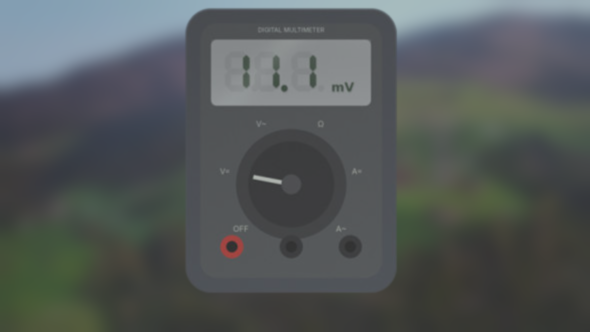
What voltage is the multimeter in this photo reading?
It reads 11.1 mV
